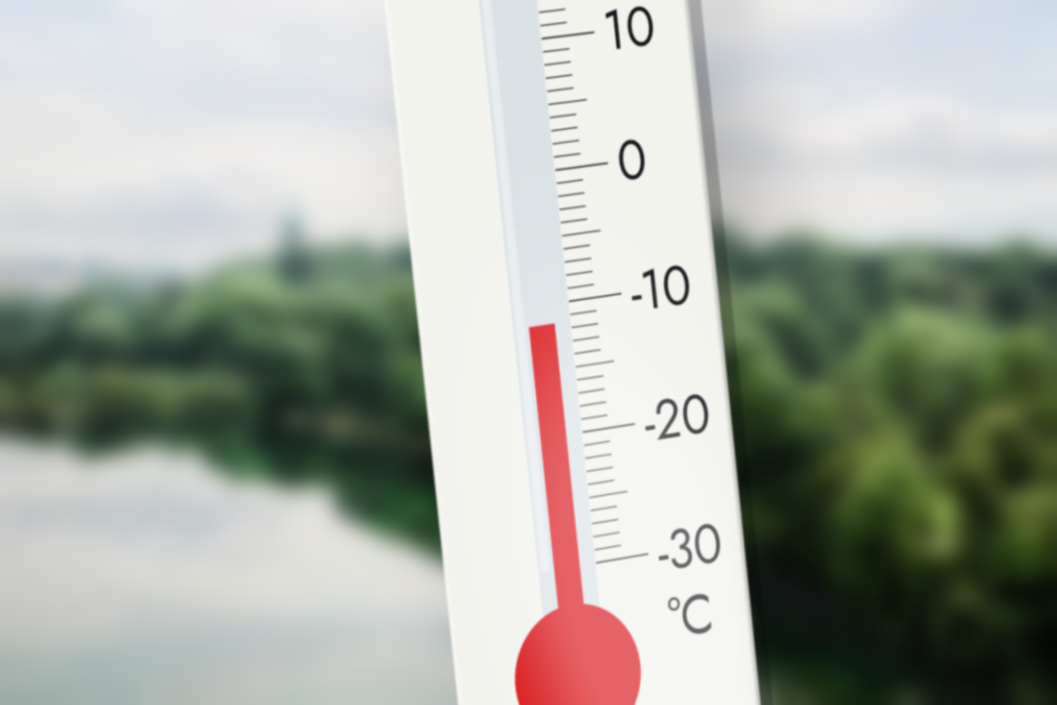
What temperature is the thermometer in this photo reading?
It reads -11.5 °C
